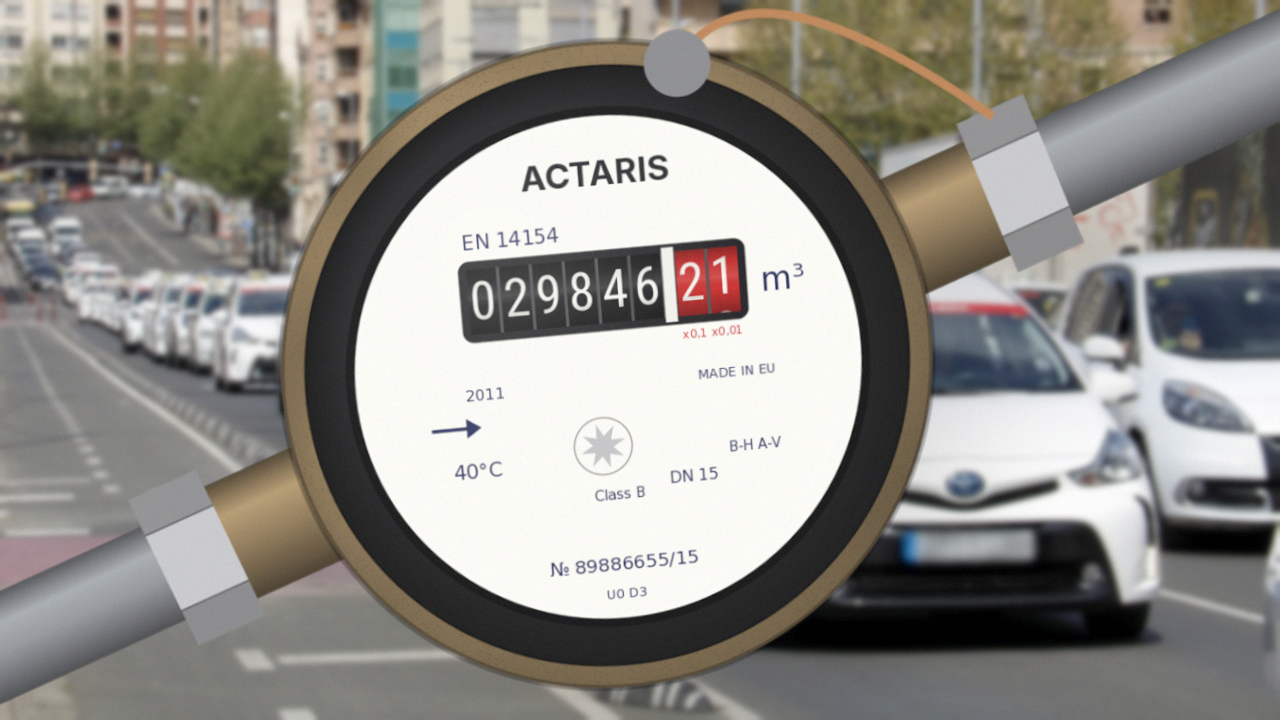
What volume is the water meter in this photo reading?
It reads 29846.21 m³
